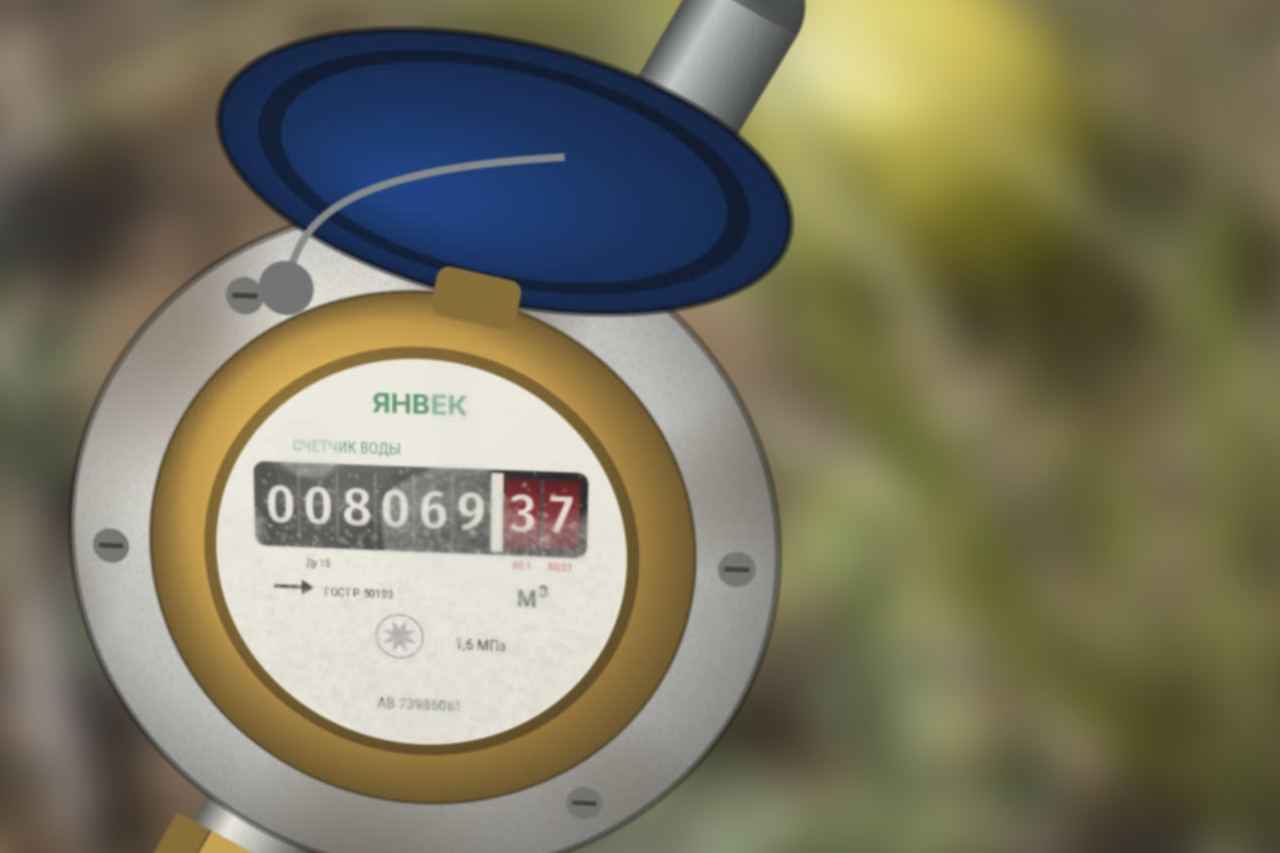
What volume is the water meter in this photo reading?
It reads 8069.37 m³
